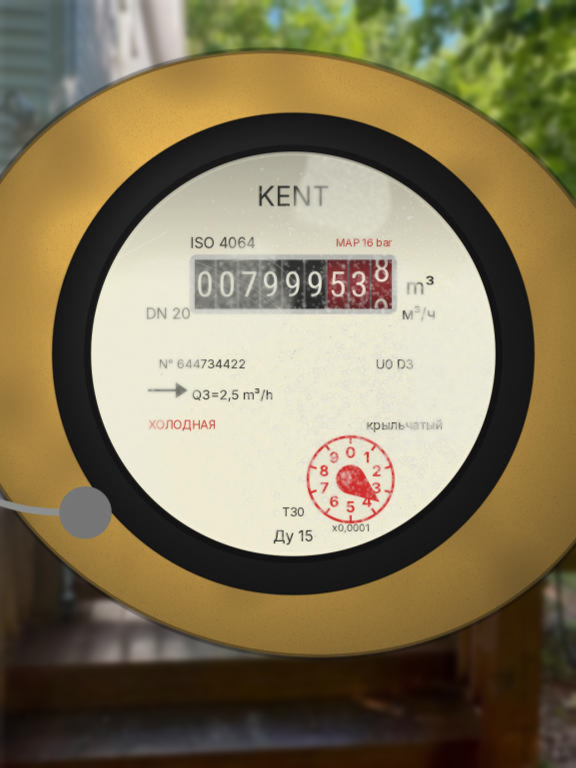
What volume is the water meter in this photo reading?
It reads 7999.5383 m³
